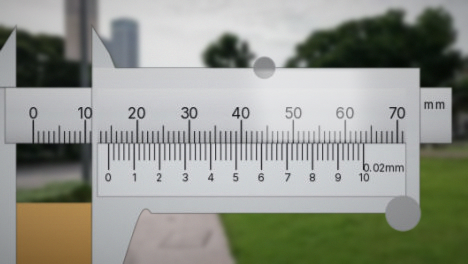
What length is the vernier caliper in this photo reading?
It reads 14.5 mm
